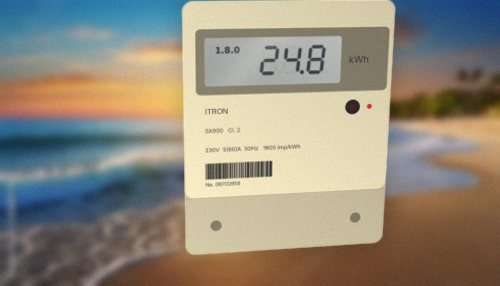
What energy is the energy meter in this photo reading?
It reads 24.8 kWh
